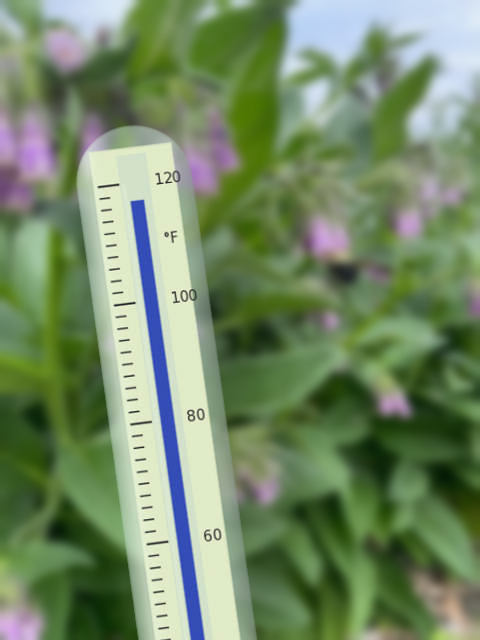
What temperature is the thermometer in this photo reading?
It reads 117 °F
